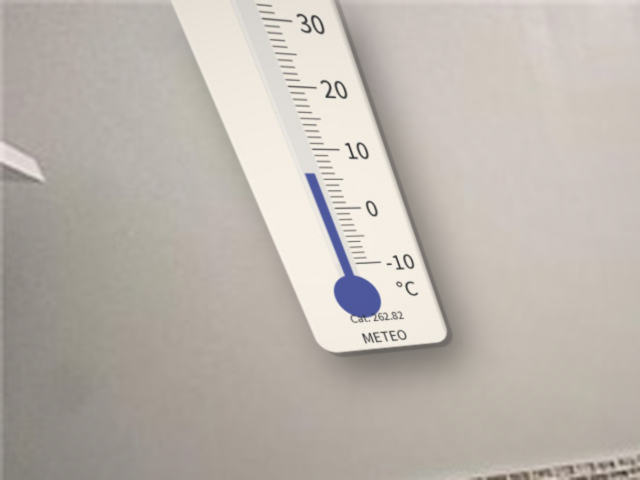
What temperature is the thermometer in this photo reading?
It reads 6 °C
